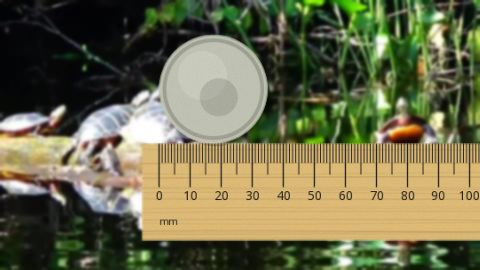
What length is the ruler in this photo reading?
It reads 35 mm
